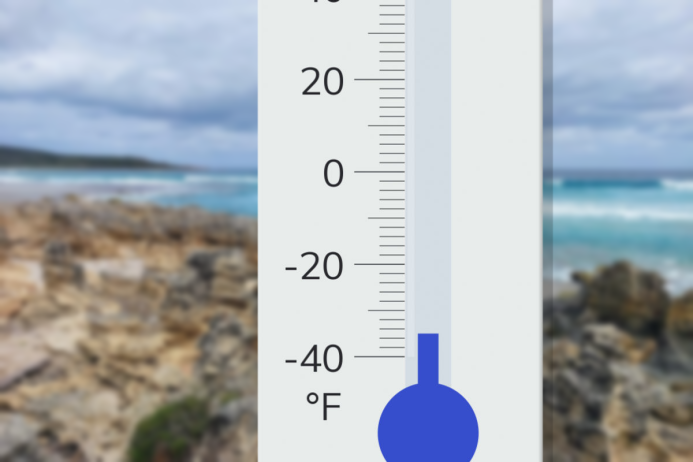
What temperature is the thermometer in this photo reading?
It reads -35 °F
